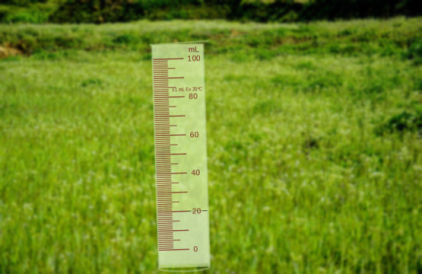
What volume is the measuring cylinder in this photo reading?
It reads 20 mL
